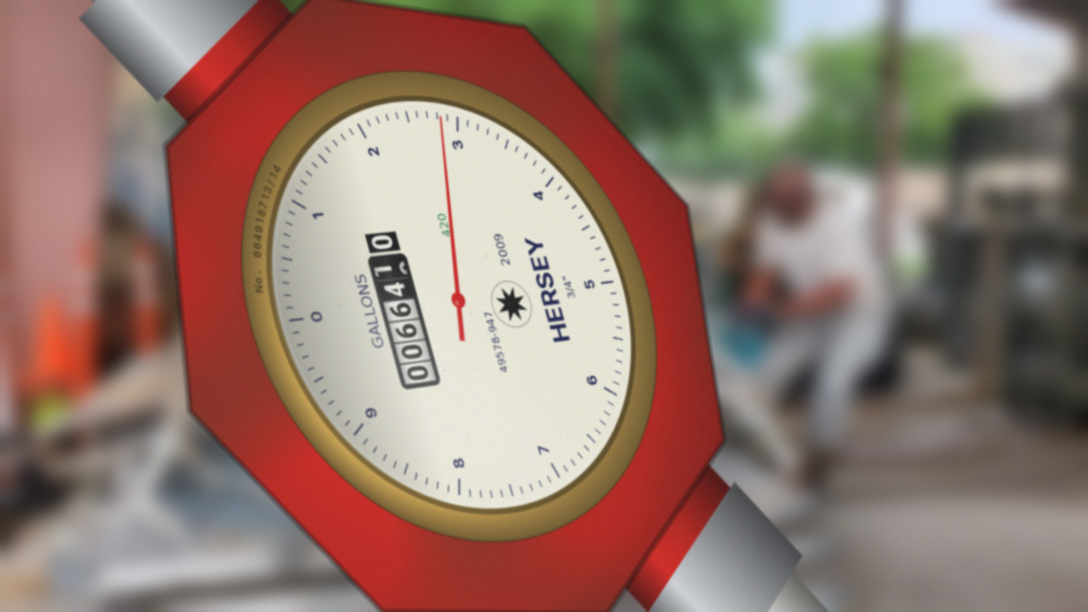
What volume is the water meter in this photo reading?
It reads 66412.8 gal
